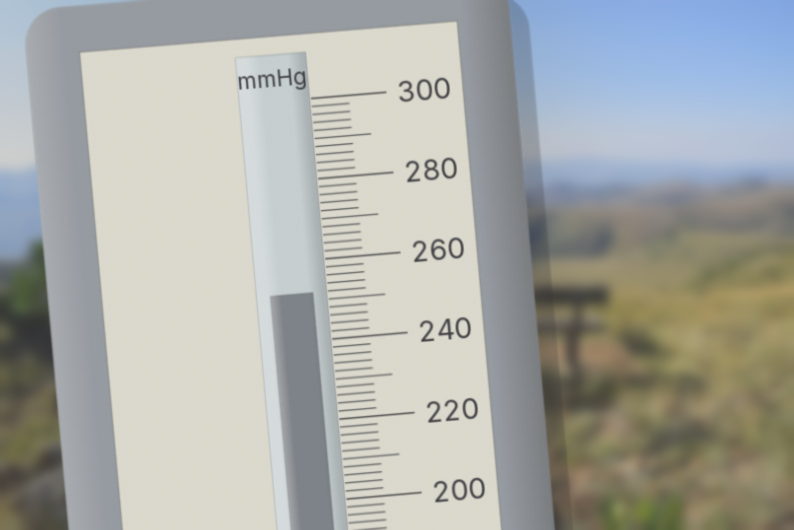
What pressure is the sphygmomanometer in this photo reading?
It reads 252 mmHg
